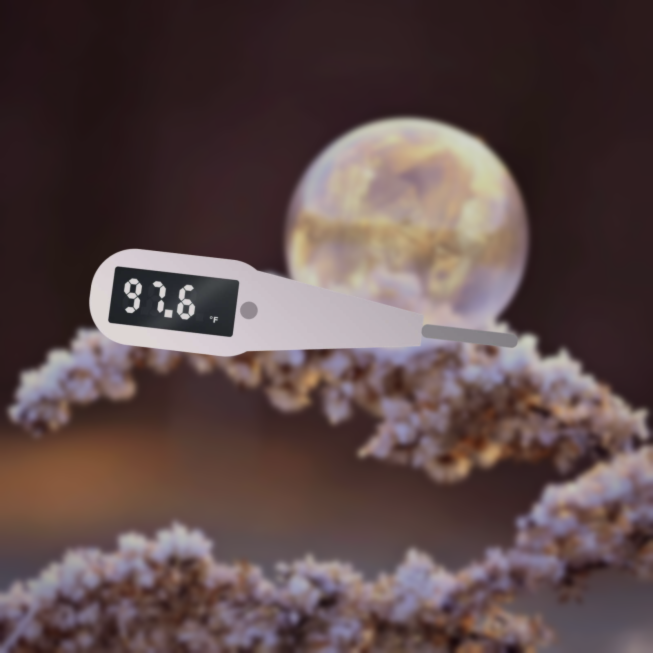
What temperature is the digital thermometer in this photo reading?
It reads 97.6 °F
